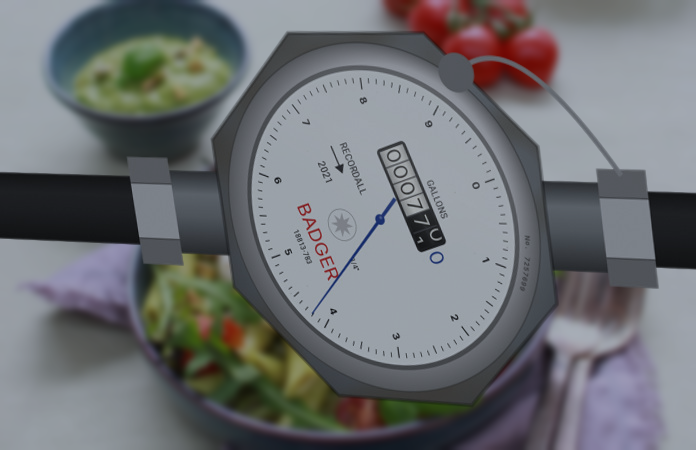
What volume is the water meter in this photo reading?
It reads 7704.2 gal
